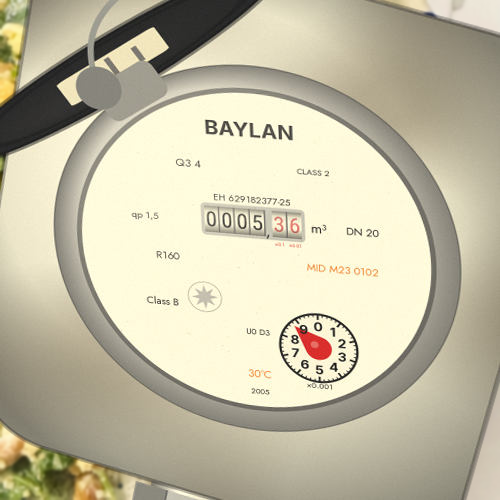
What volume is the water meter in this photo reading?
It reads 5.368 m³
